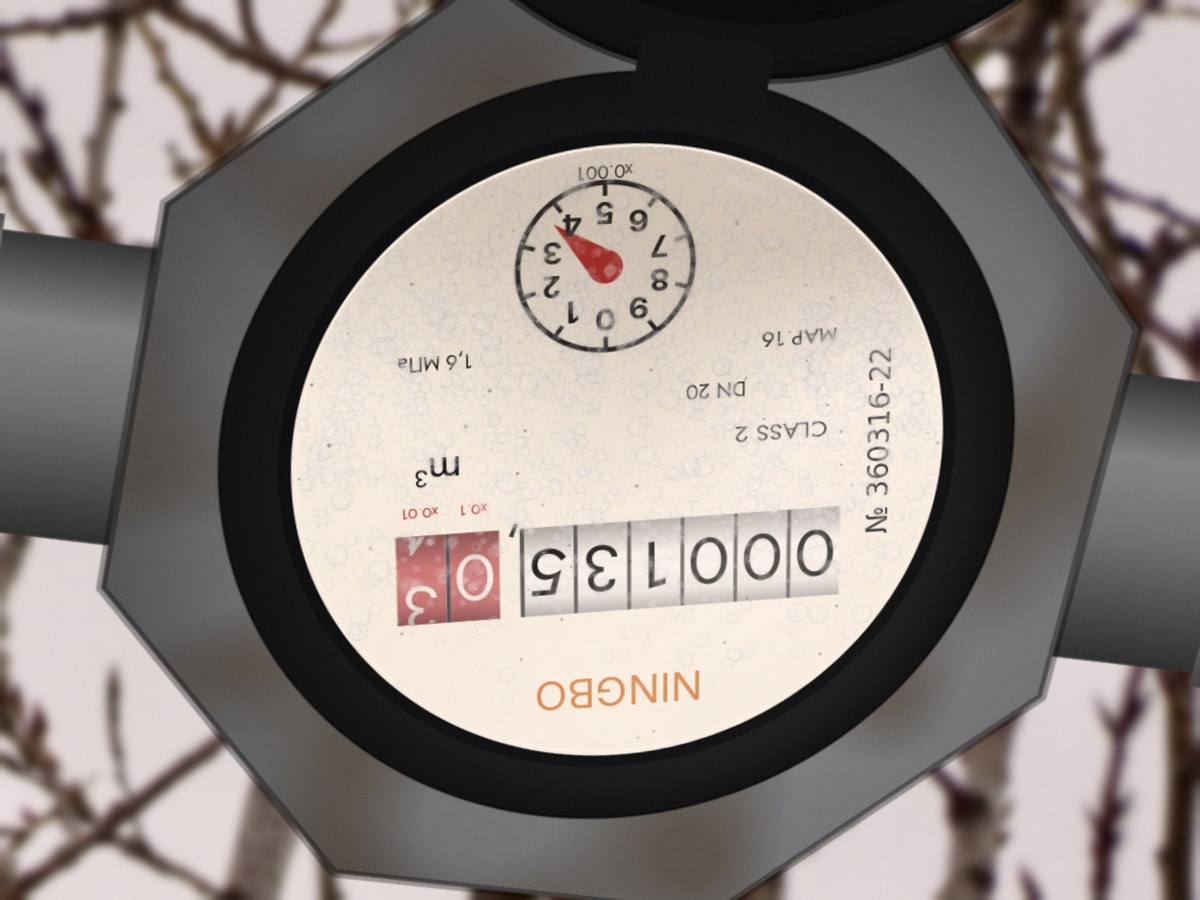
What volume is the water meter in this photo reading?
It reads 135.033 m³
